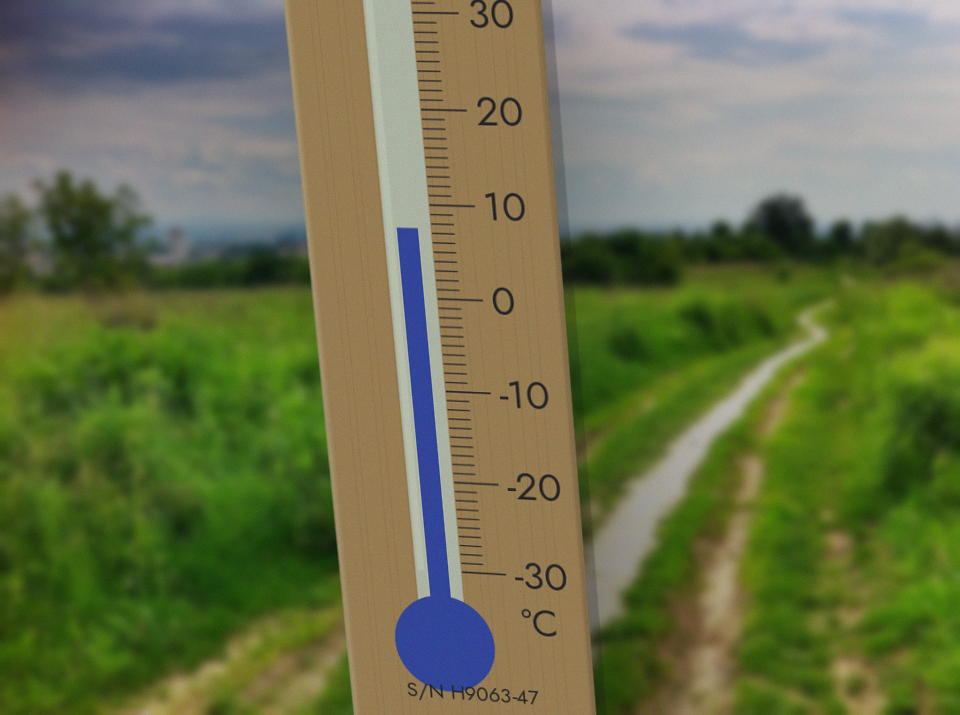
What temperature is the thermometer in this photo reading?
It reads 7.5 °C
